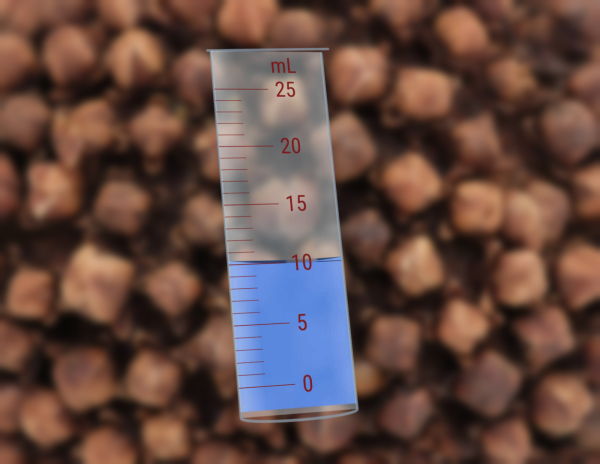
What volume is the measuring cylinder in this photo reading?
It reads 10 mL
